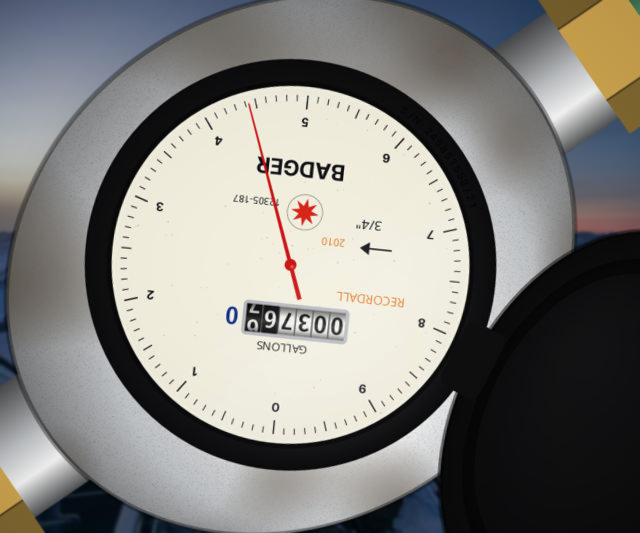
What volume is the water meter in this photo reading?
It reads 37664.4 gal
